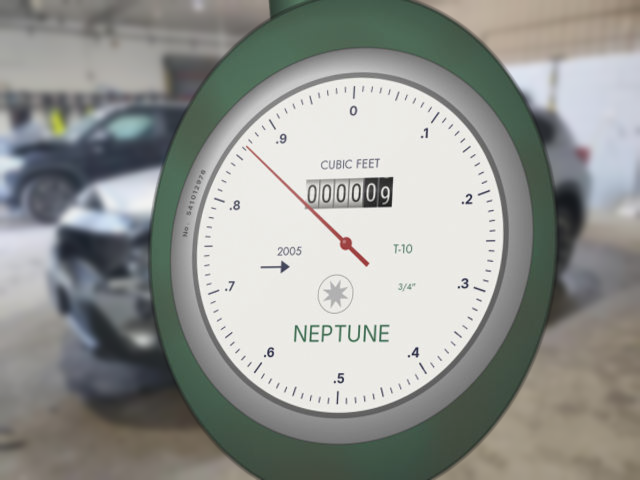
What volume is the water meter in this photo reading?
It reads 8.86 ft³
